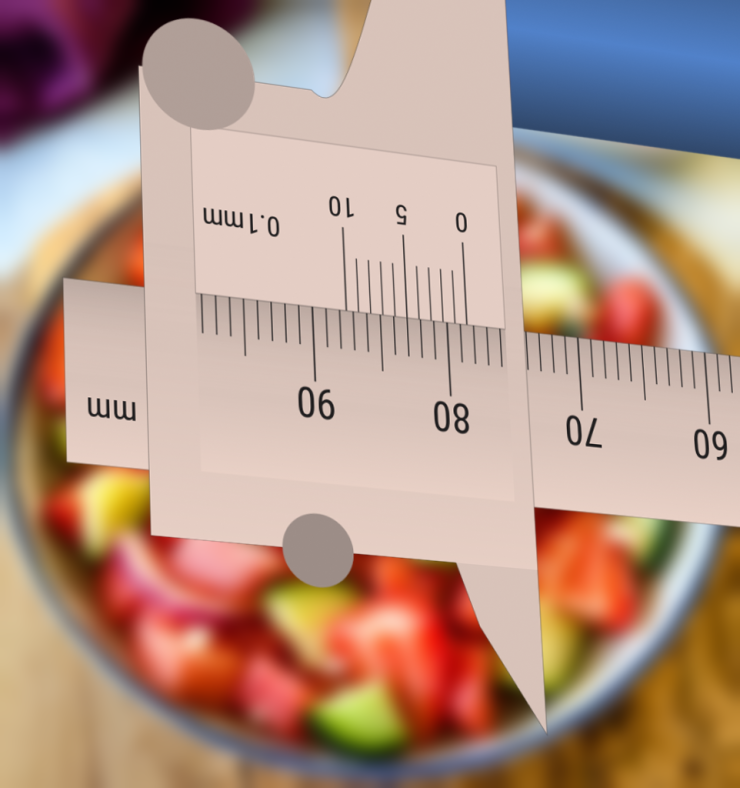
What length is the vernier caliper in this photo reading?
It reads 78.5 mm
